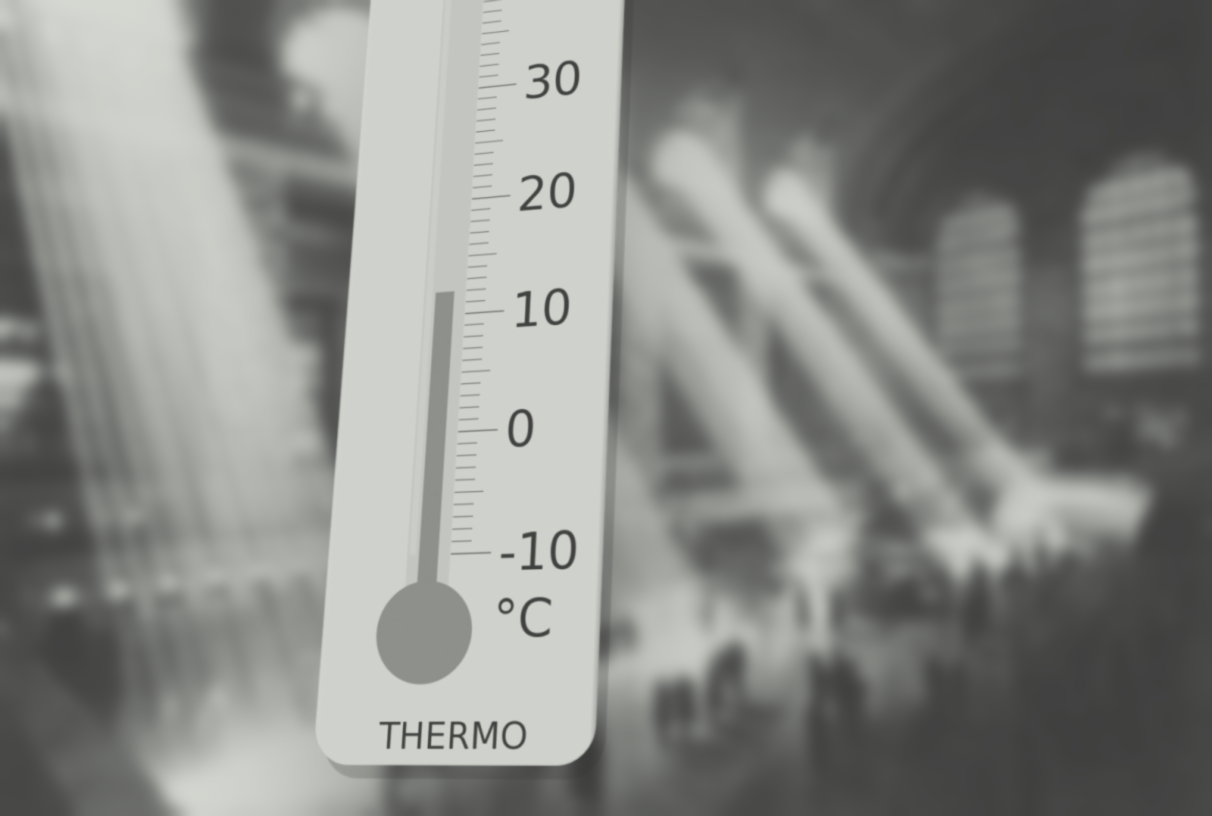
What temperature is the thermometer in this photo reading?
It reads 12 °C
